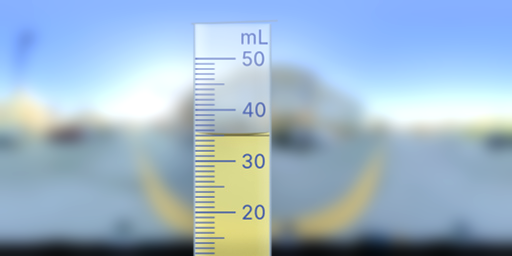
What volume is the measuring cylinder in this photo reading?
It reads 35 mL
